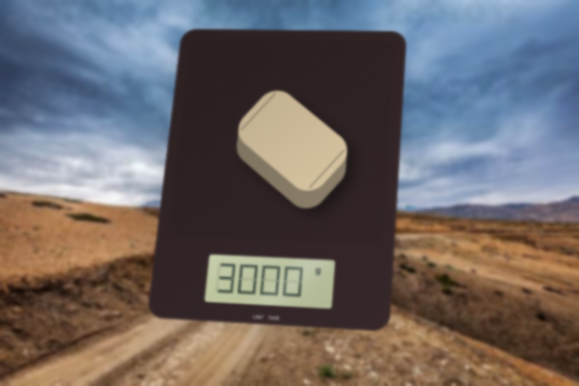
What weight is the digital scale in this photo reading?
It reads 3000 g
